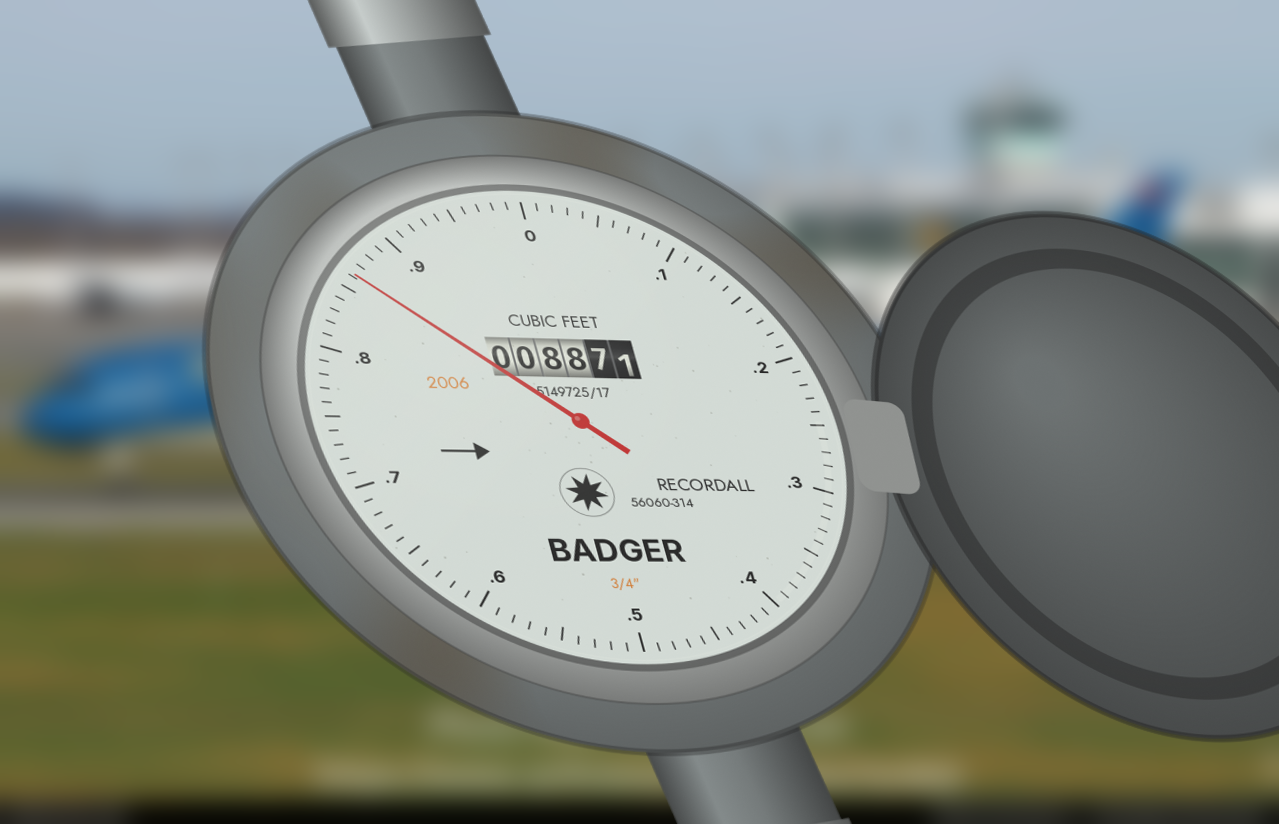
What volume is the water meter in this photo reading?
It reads 8870.86 ft³
